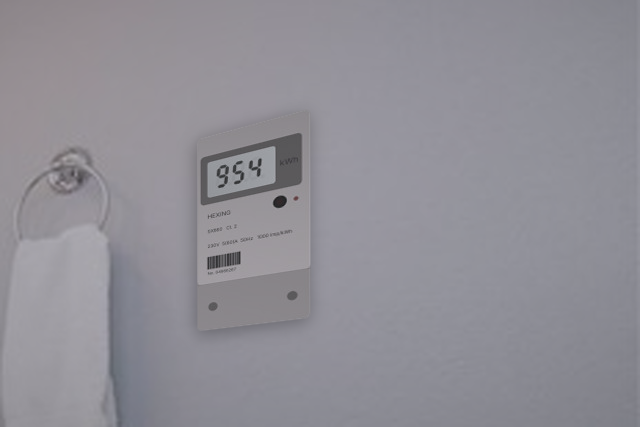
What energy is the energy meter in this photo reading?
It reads 954 kWh
